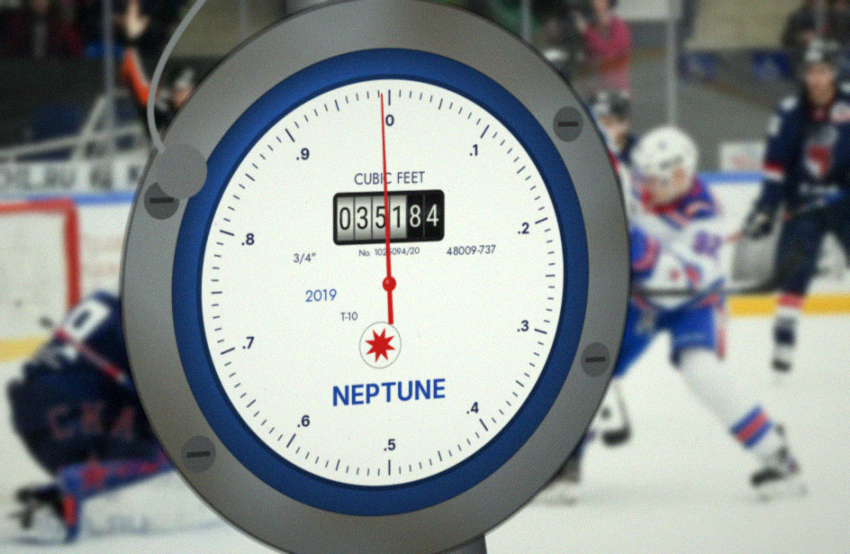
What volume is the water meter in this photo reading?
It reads 35183.99 ft³
